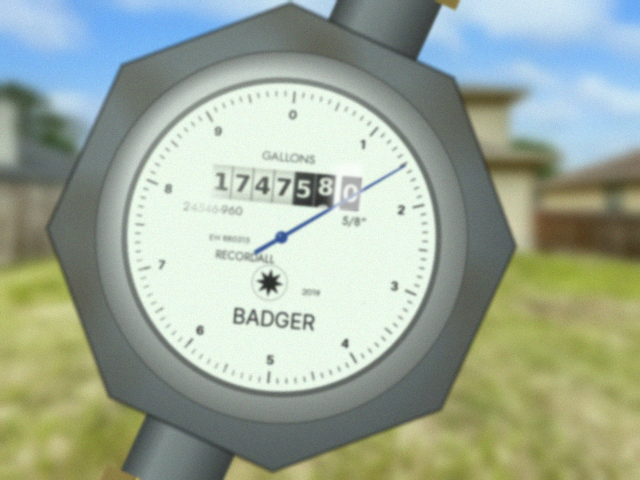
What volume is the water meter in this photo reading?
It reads 1747581.5 gal
